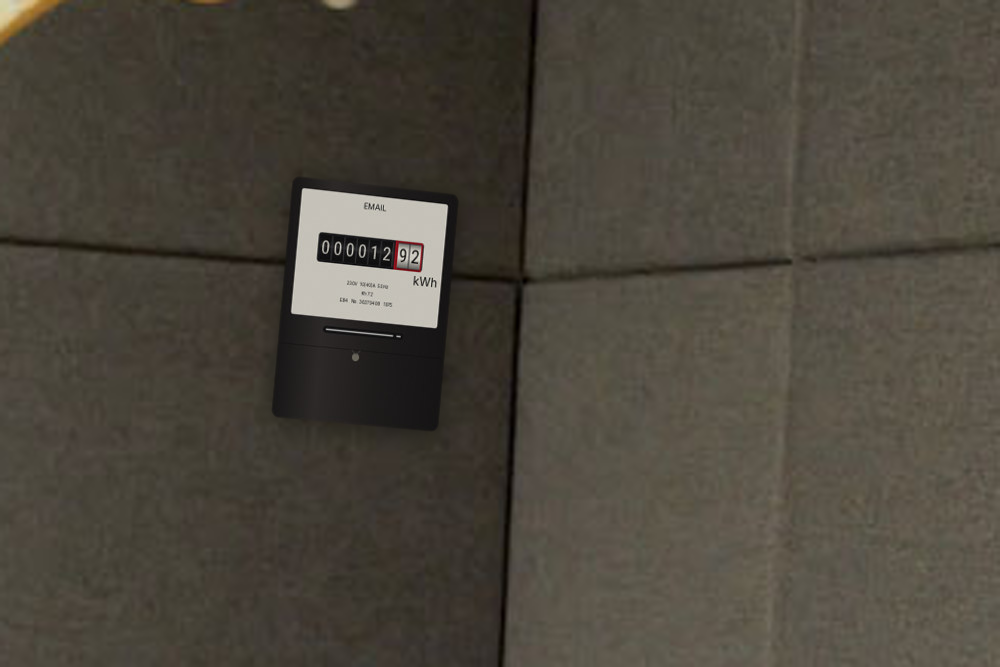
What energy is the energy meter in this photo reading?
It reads 12.92 kWh
